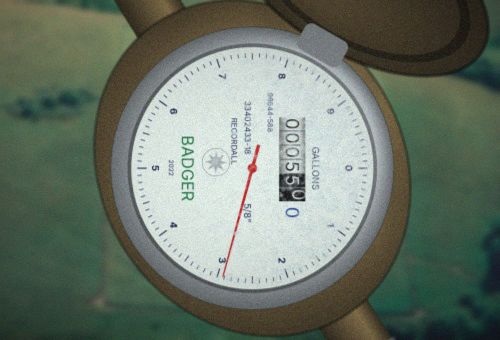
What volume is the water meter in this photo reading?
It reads 5502.9 gal
